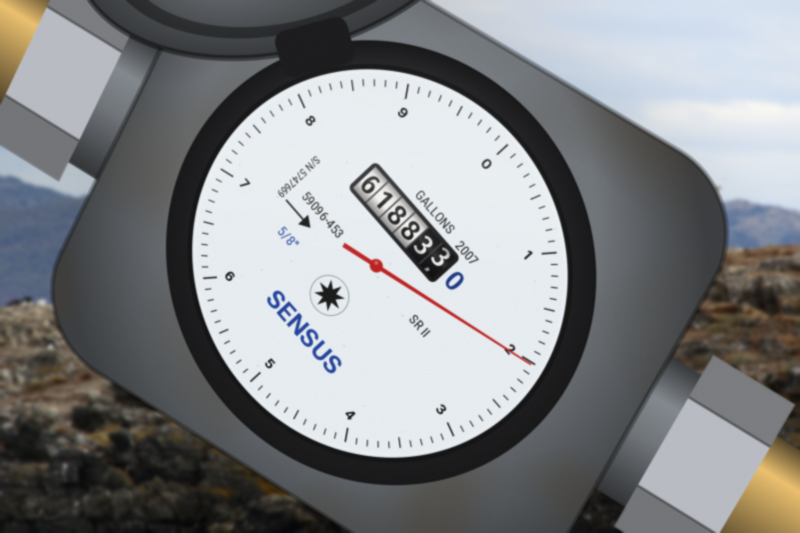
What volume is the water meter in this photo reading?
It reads 6188332.0 gal
